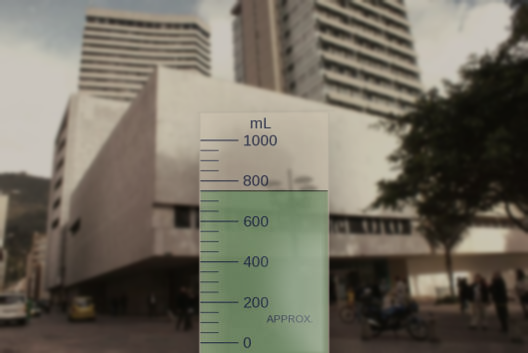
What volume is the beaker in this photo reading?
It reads 750 mL
